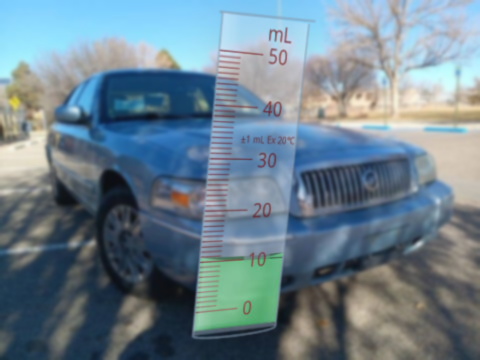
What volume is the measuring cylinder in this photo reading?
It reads 10 mL
